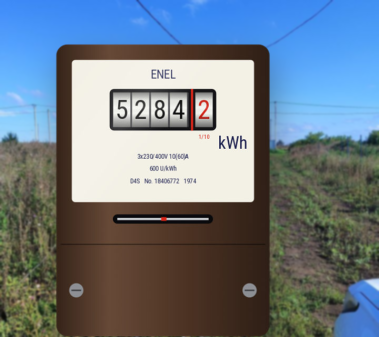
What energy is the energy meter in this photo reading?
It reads 5284.2 kWh
